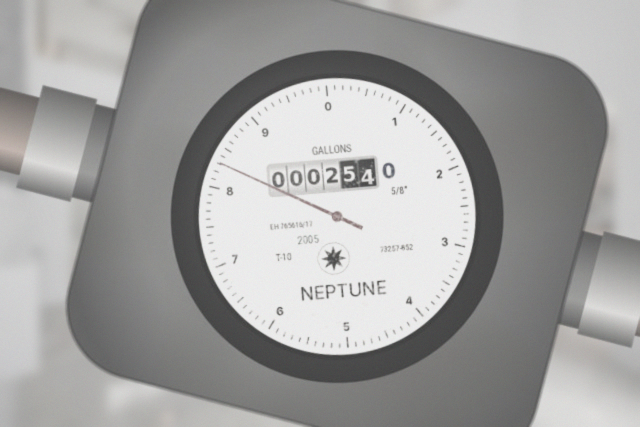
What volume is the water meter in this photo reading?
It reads 2538.3 gal
